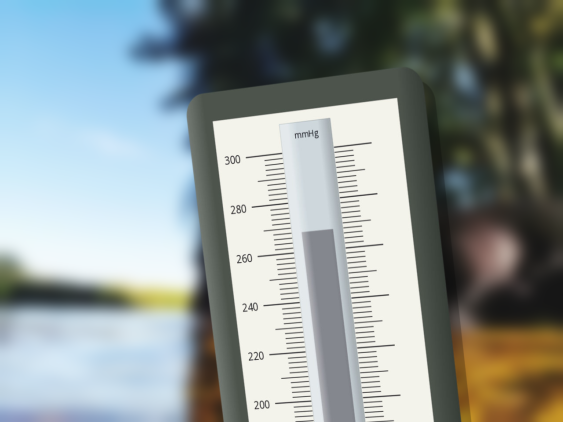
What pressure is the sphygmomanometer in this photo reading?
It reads 268 mmHg
